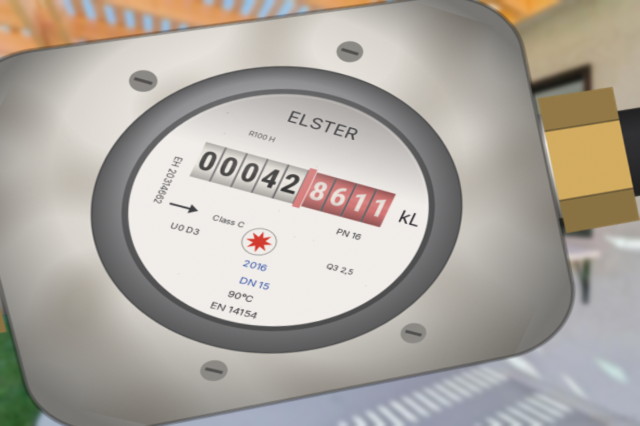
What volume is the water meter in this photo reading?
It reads 42.8611 kL
